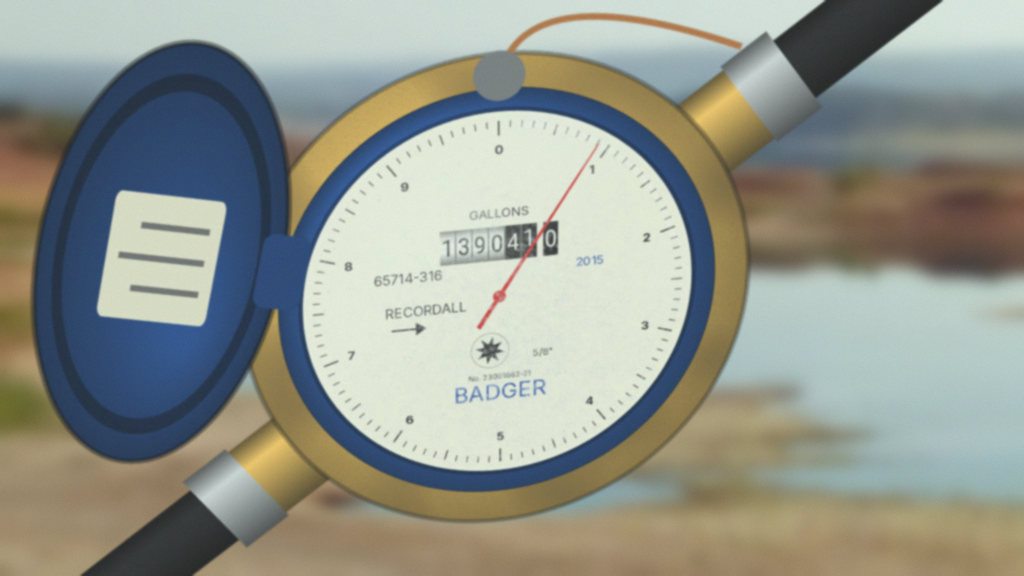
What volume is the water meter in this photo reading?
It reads 1390410.9 gal
